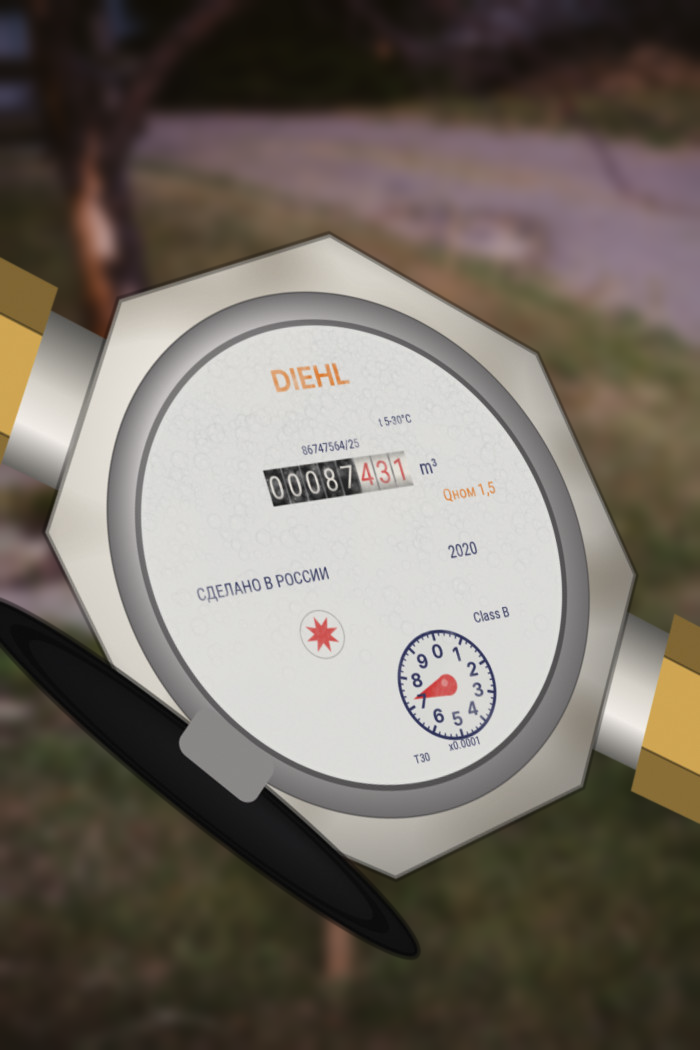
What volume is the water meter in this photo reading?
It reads 87.4317 m³
